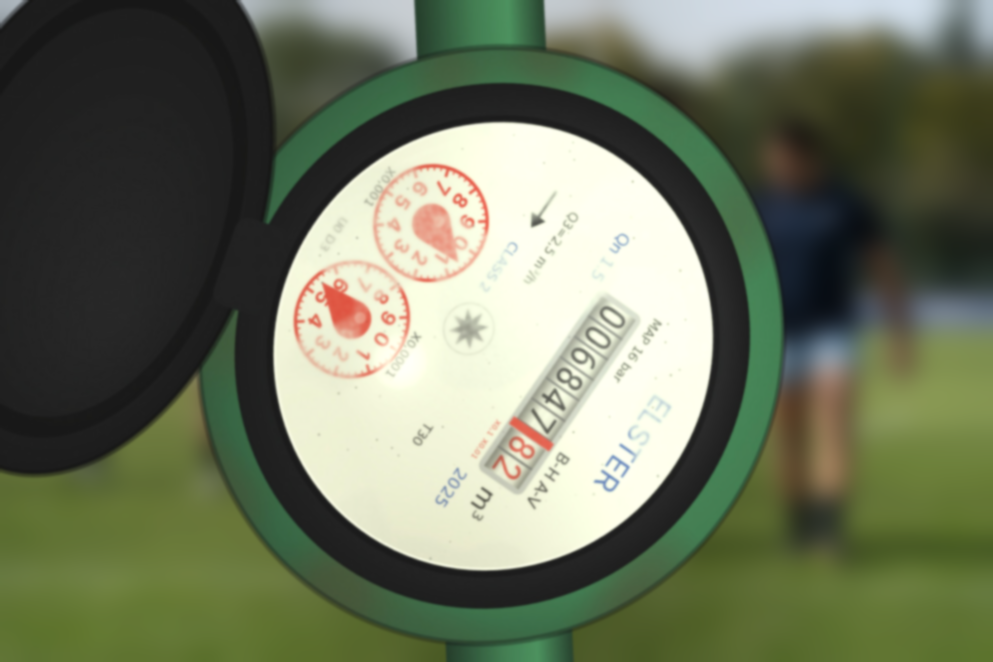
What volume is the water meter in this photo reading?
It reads 6847.8205 m³
